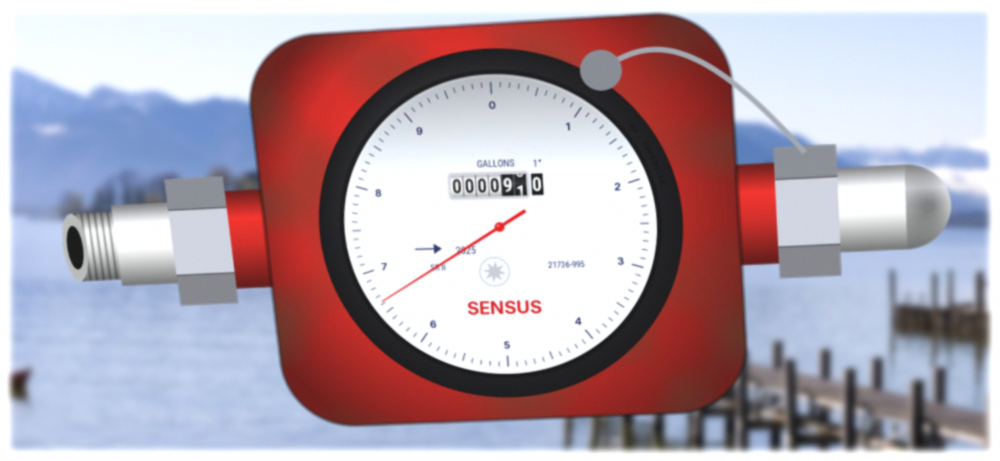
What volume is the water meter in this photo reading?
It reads 906.6 gal
